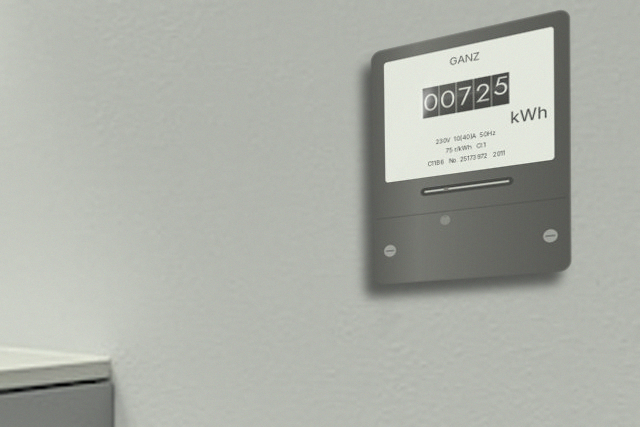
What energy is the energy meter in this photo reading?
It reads 725 kWh
